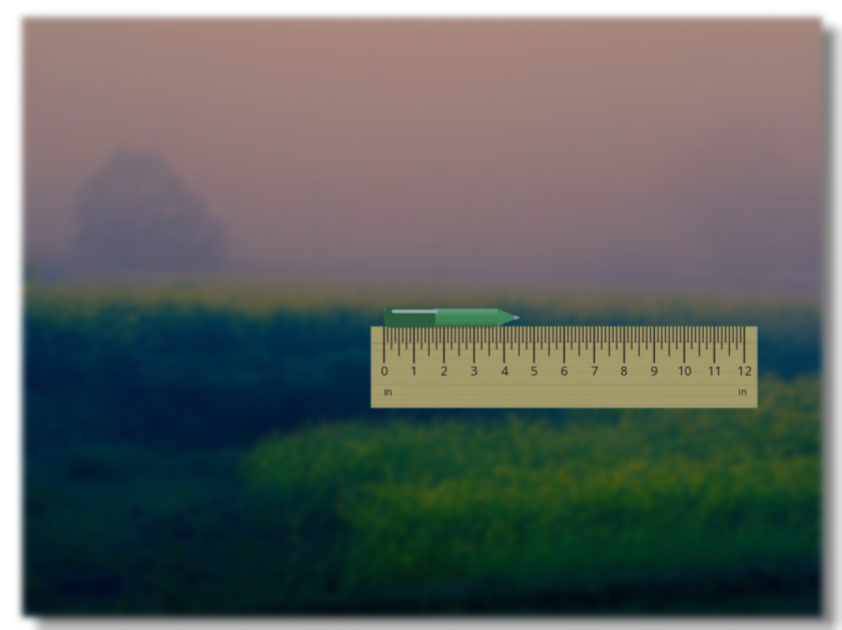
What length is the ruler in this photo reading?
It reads 4.5 in
